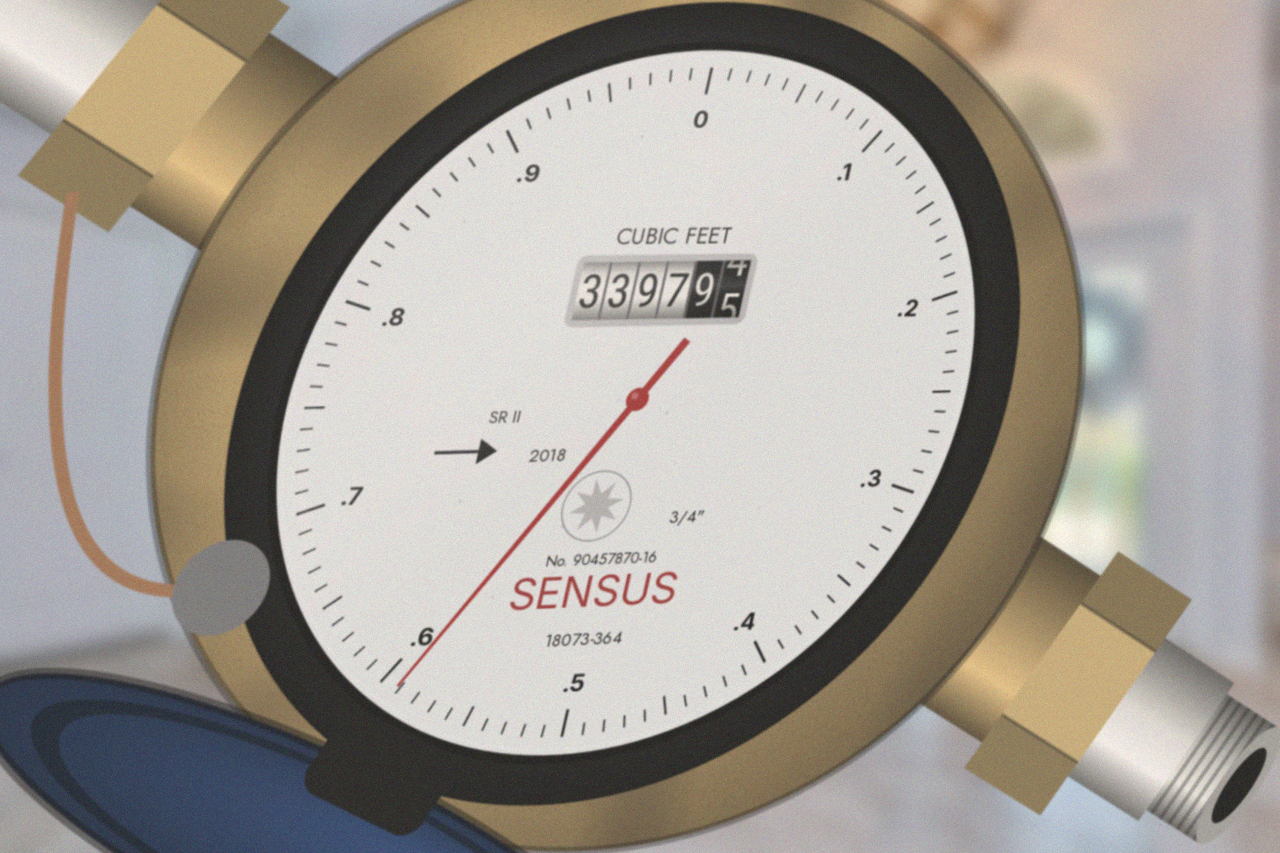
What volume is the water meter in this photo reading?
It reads 339794.59 ft³
